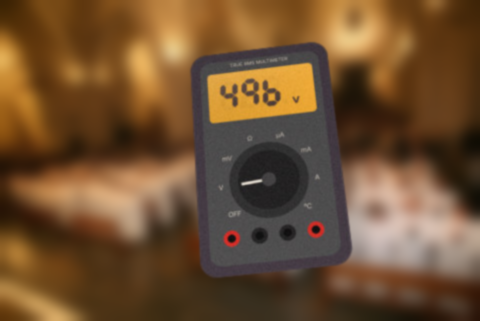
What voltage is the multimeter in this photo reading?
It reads 496 V
